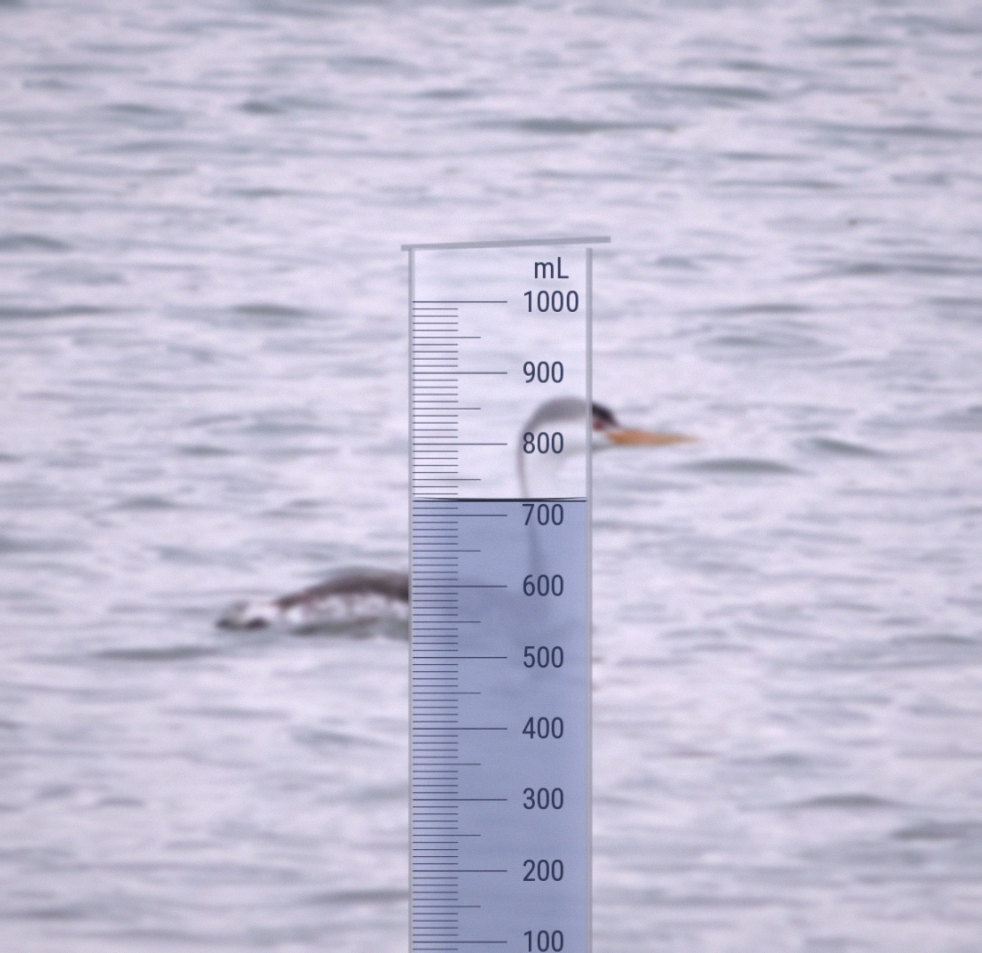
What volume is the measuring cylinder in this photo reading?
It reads 720 mL
